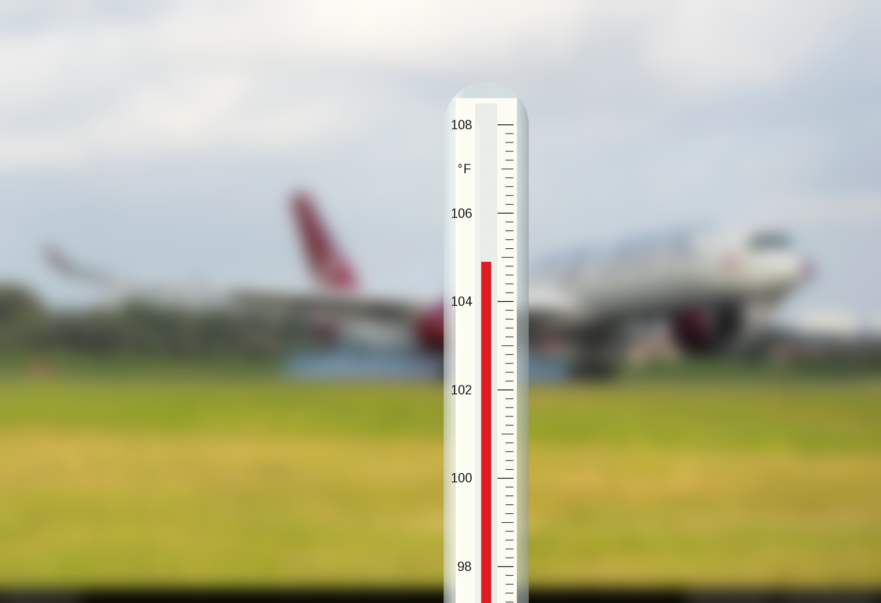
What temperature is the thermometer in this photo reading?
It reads 104.9 °F
